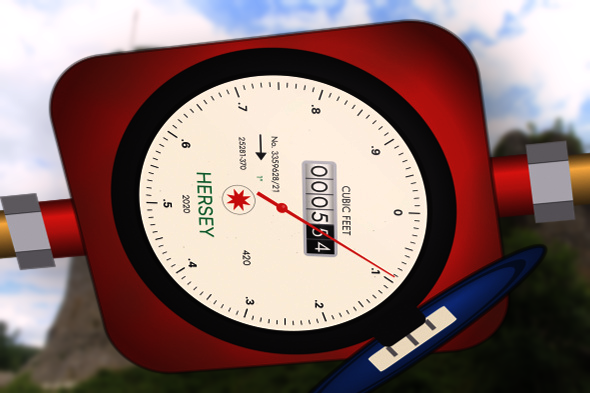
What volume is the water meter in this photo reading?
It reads 554.09 ft³
